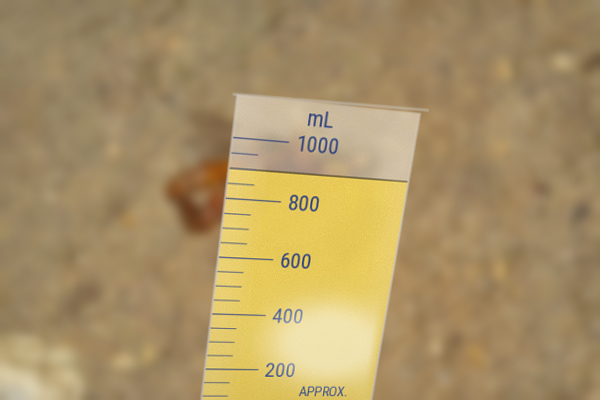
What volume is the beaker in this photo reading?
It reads 900 mL
